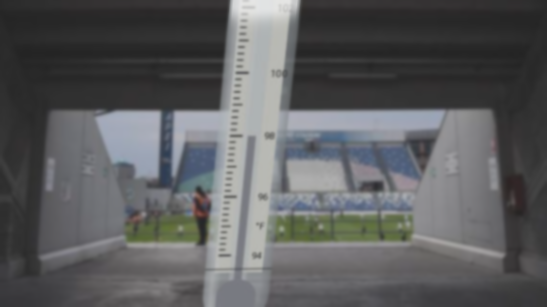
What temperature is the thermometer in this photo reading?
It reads 98 °F
